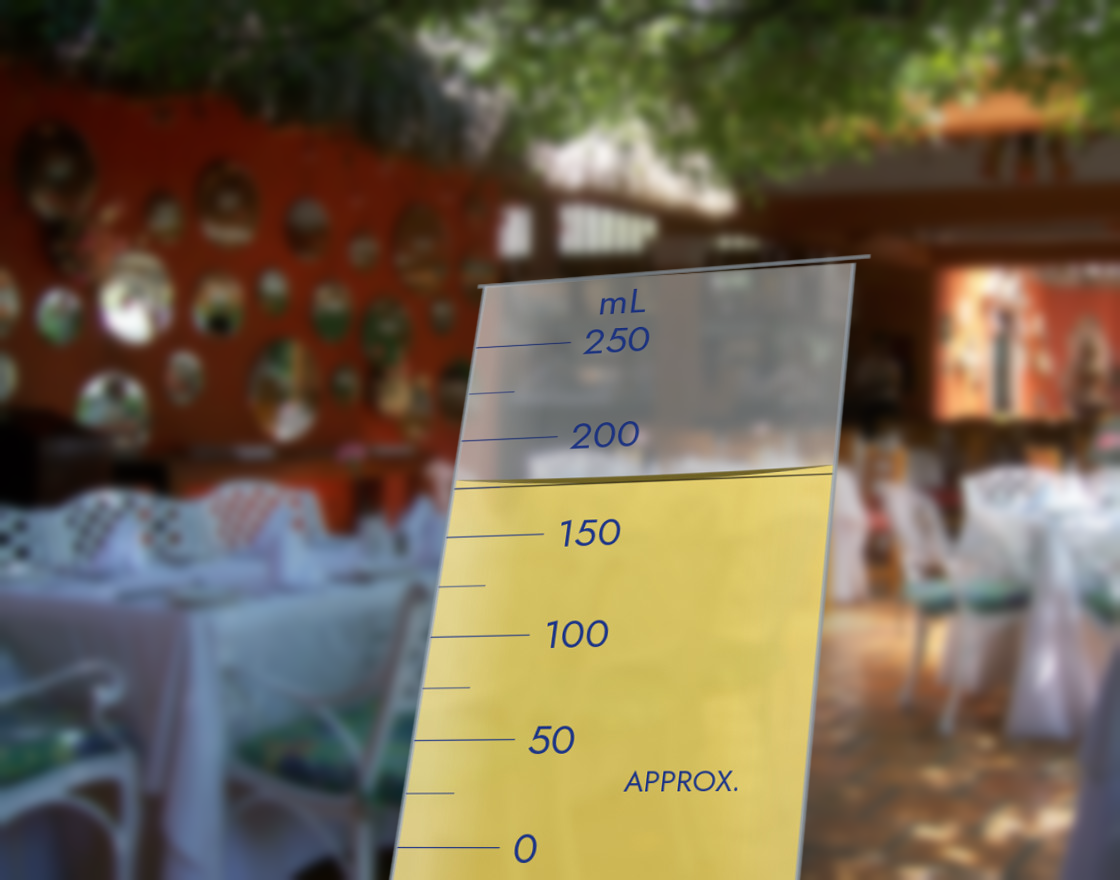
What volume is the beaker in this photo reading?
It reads 175 mL
